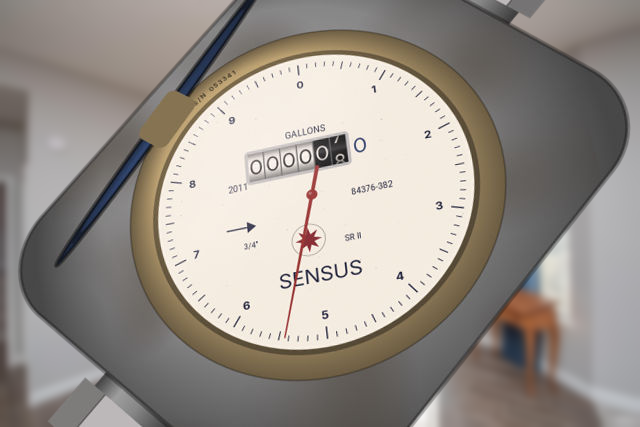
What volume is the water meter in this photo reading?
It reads 75.4 gal
